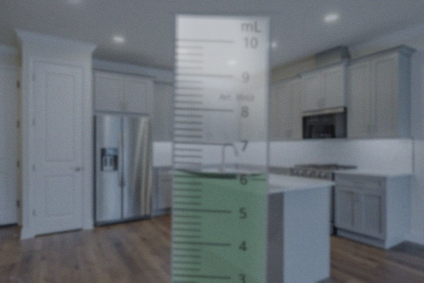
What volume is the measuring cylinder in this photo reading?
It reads 6 mL
